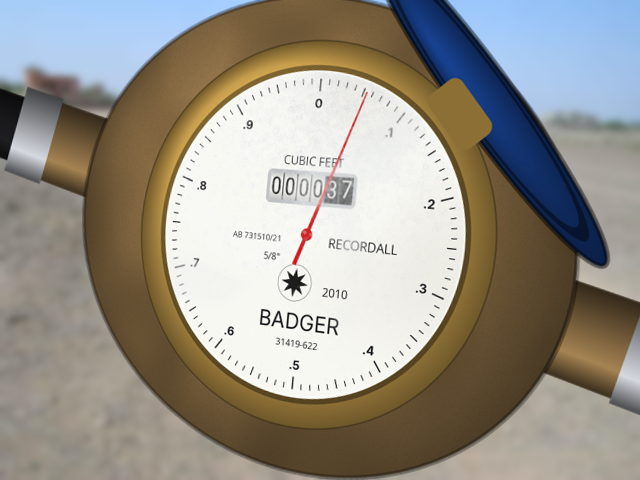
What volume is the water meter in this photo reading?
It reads 37.05 ft³
